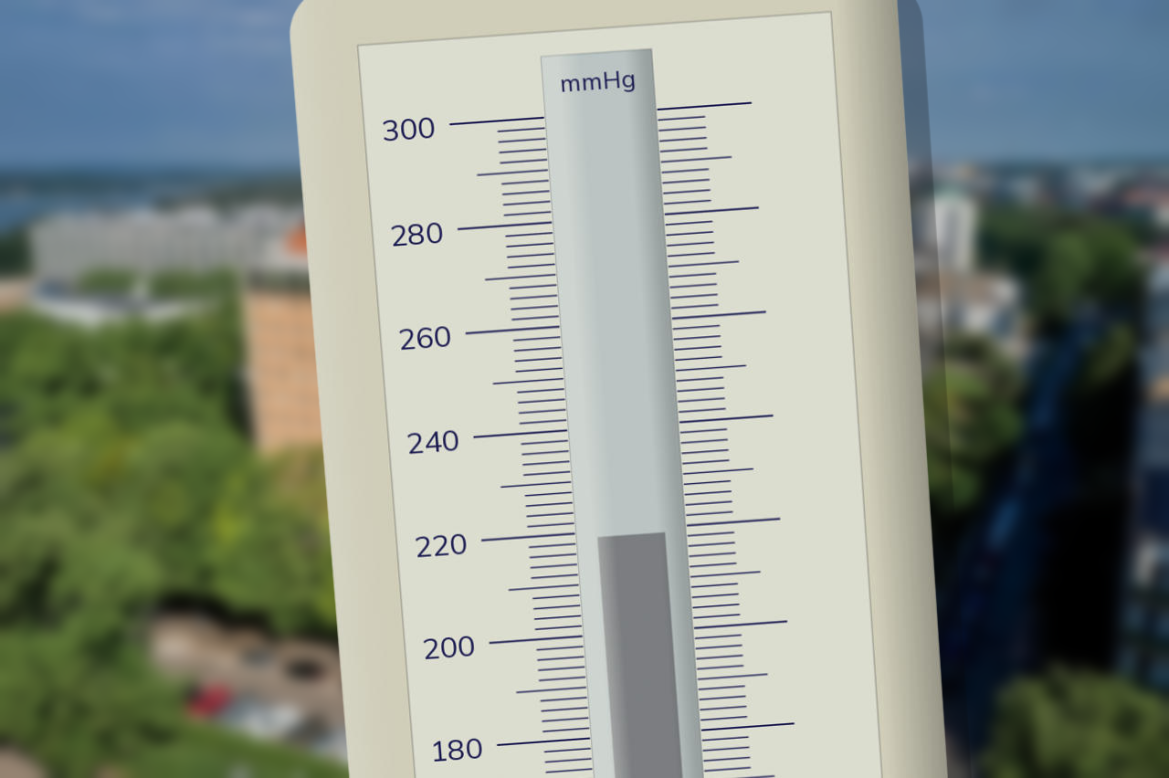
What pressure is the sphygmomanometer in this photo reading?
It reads 219 mmHg
